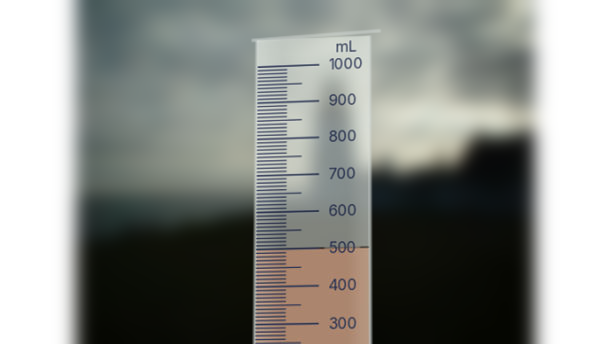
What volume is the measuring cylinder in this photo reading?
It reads 500 mL
